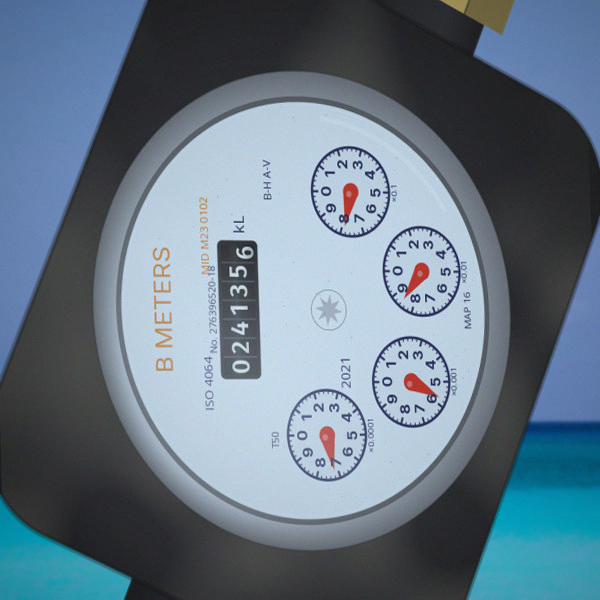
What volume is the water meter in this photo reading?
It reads 241355.7857 kL
